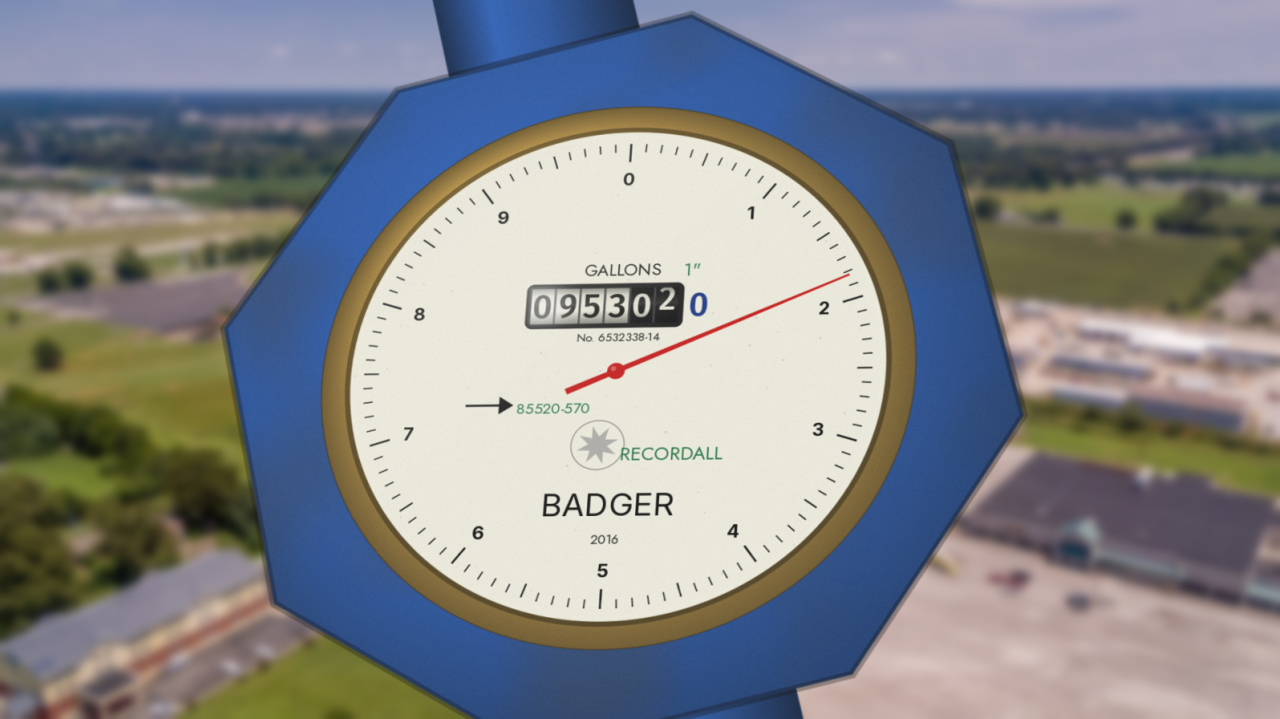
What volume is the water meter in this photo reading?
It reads 953021.8 gal
